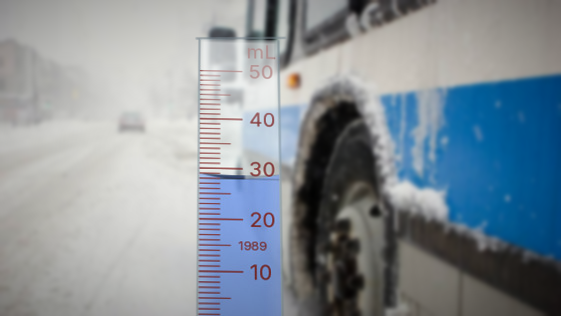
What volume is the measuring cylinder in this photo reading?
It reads 28 mL
